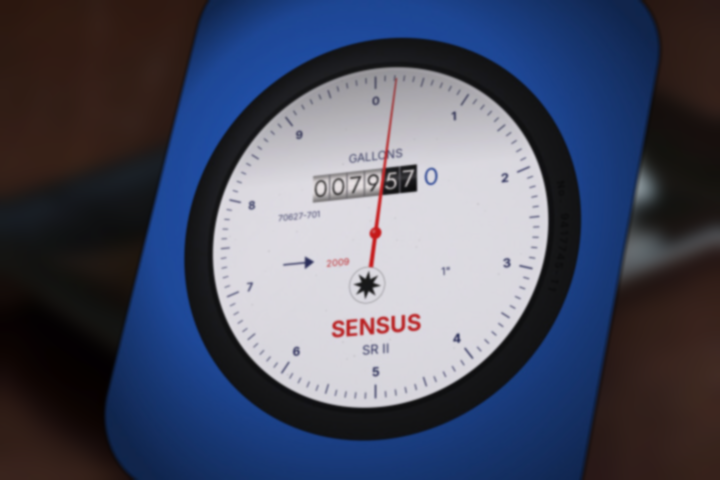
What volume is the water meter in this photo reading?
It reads 79570.2 gal
